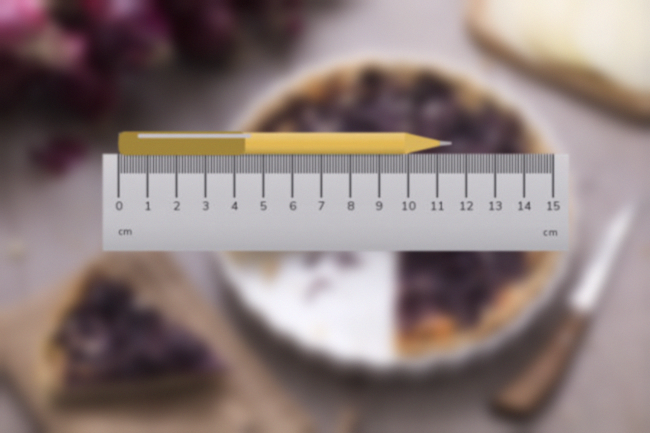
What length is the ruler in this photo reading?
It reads 11.5 cm
